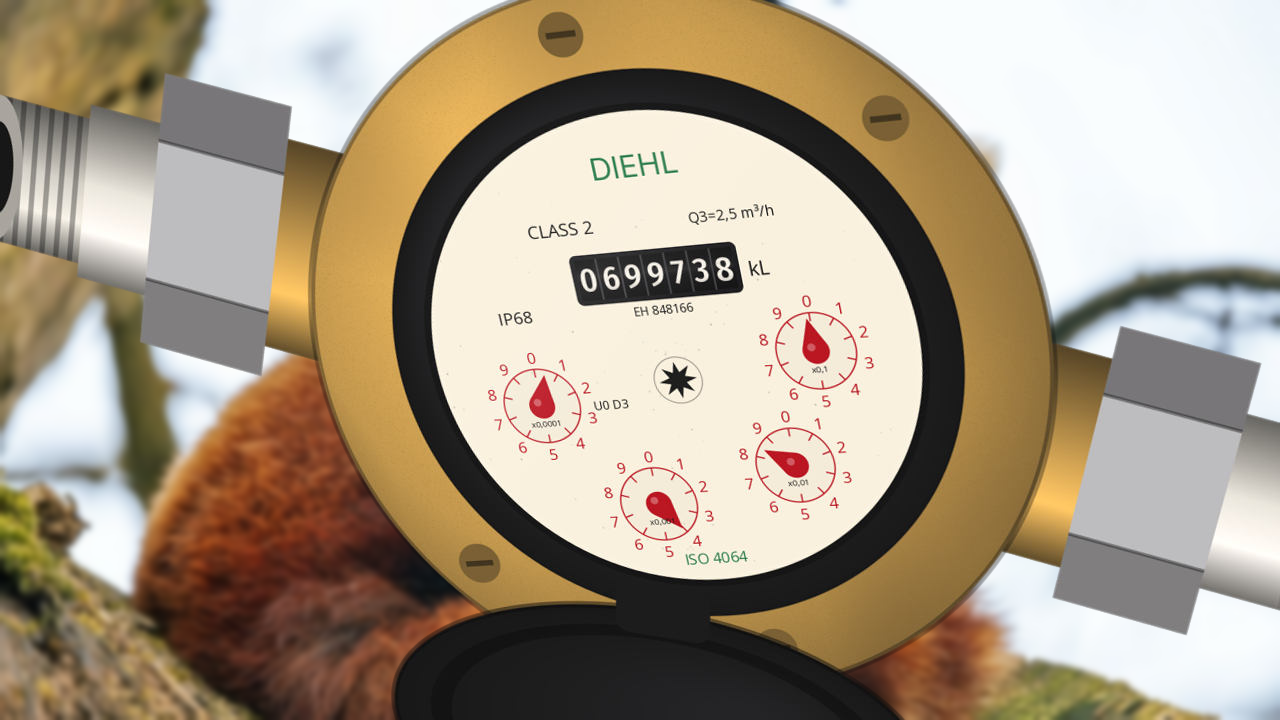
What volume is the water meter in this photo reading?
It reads 699737.9840 kL
